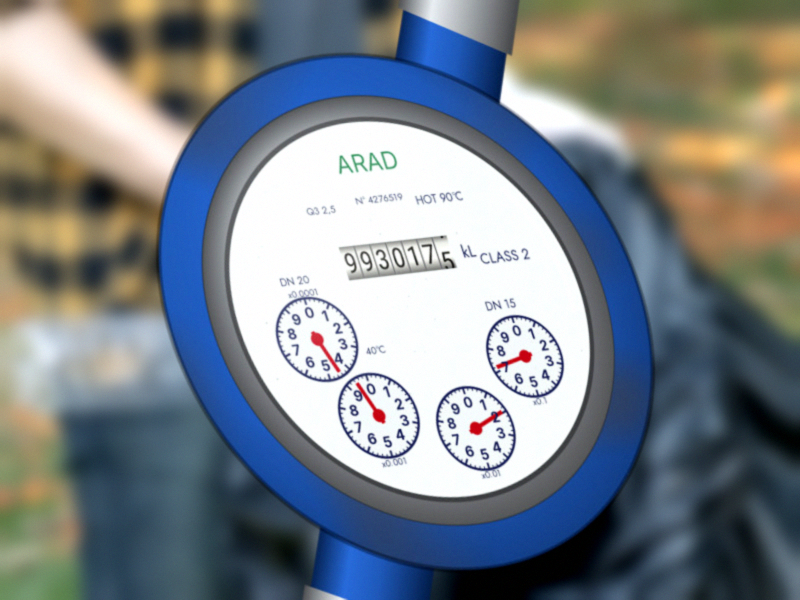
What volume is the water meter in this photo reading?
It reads 9930174.7194 kL
